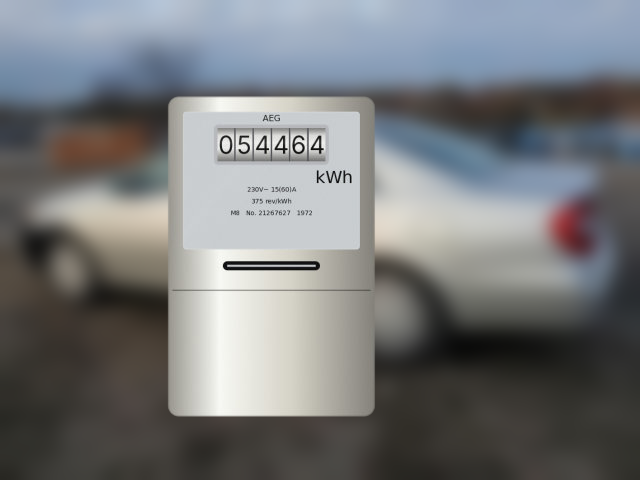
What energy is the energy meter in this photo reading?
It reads 54464 kWh
